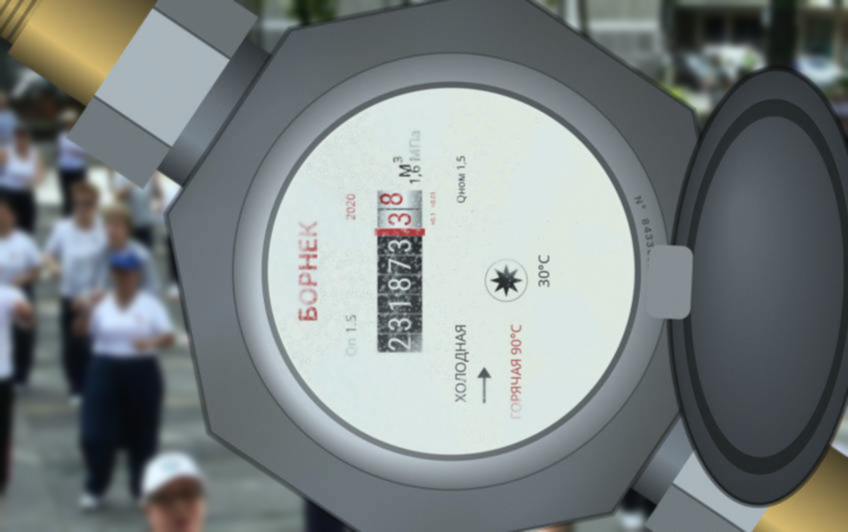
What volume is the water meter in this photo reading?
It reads 231873.38 m³
